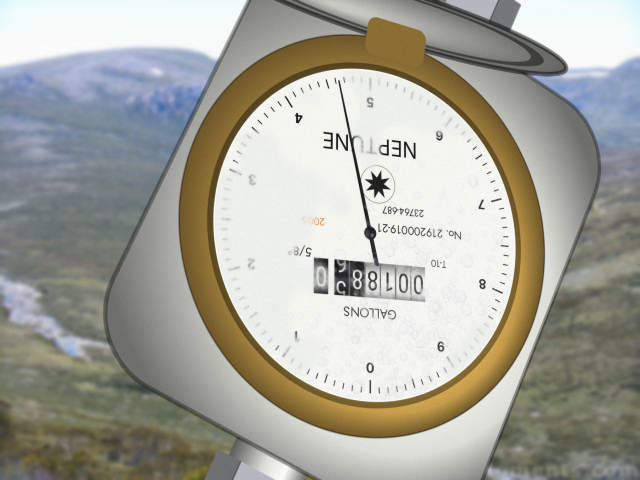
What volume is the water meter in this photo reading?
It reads 18854.6 gal
